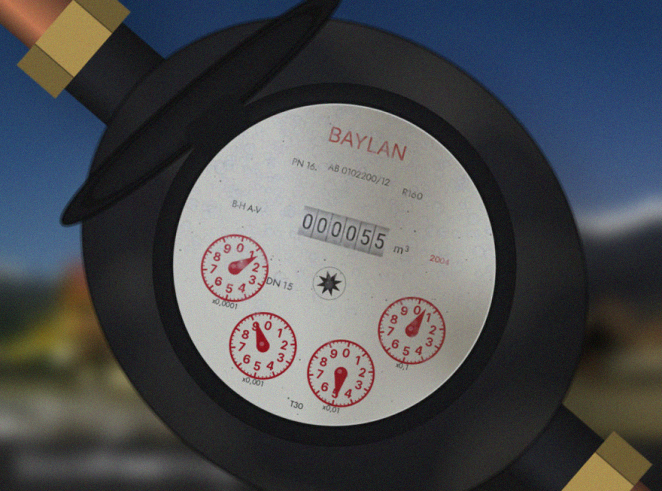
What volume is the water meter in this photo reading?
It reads 55.0491 m³
